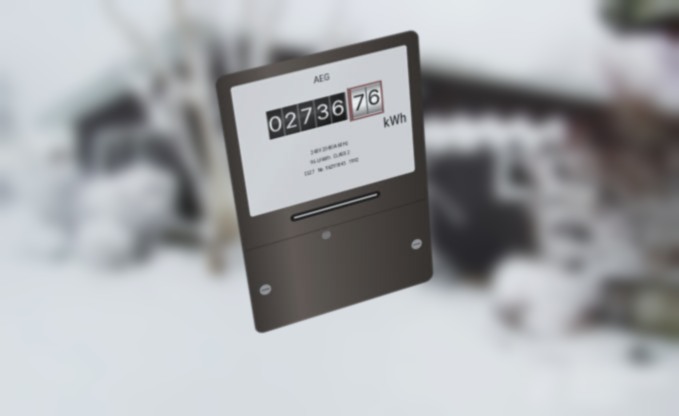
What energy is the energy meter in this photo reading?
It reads 2736.76 kWh
